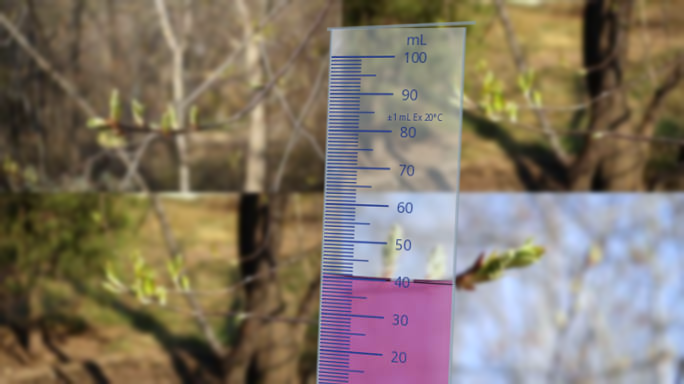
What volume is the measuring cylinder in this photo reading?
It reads 40 mL
